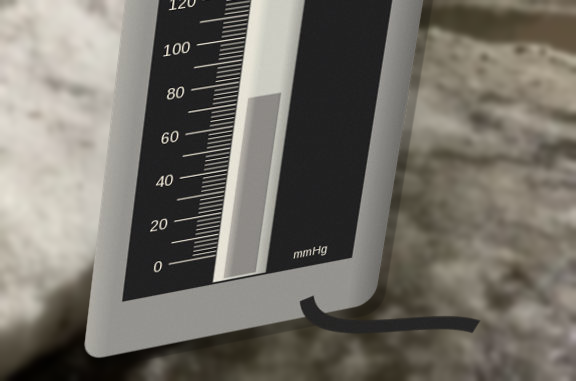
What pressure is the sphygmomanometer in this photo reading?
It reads 72 mmHg
